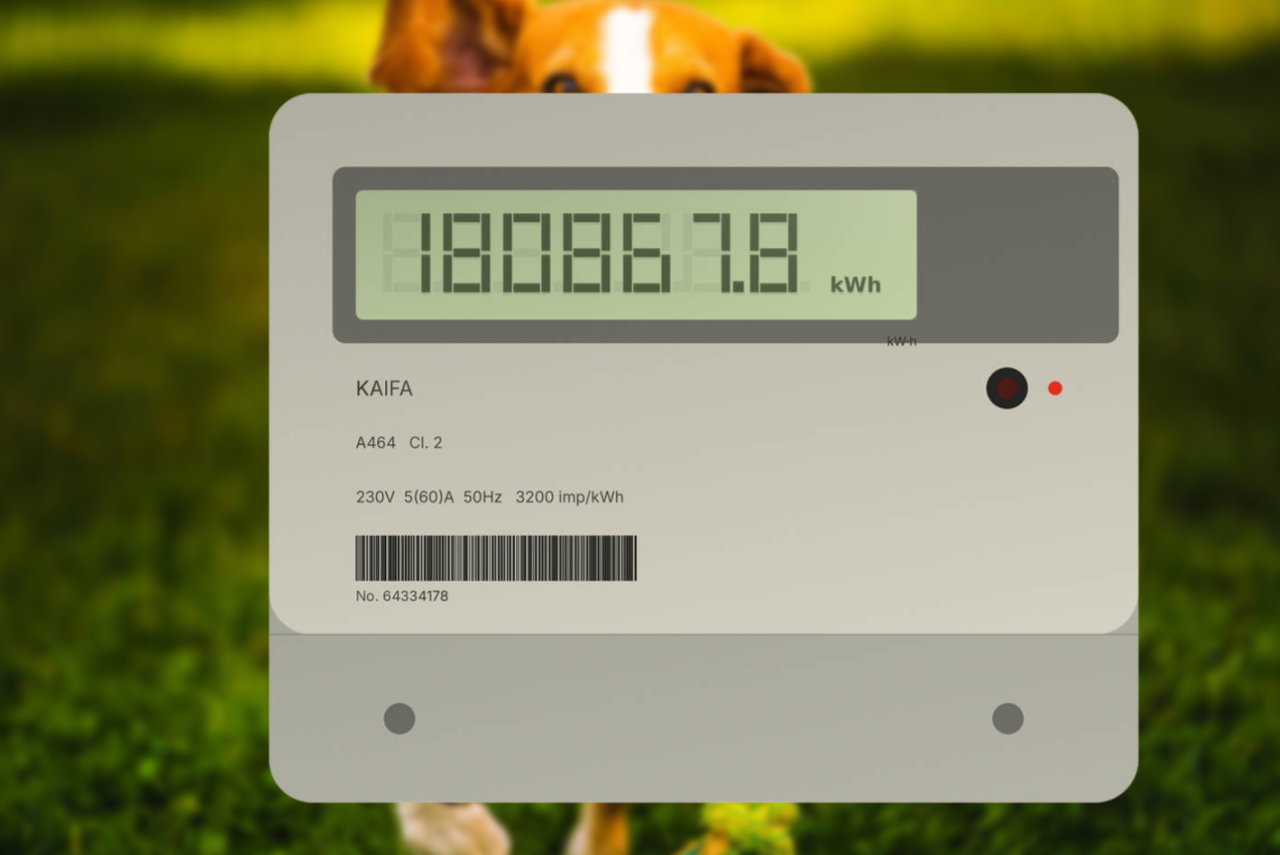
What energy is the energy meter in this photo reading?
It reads 180867.8 kWh
